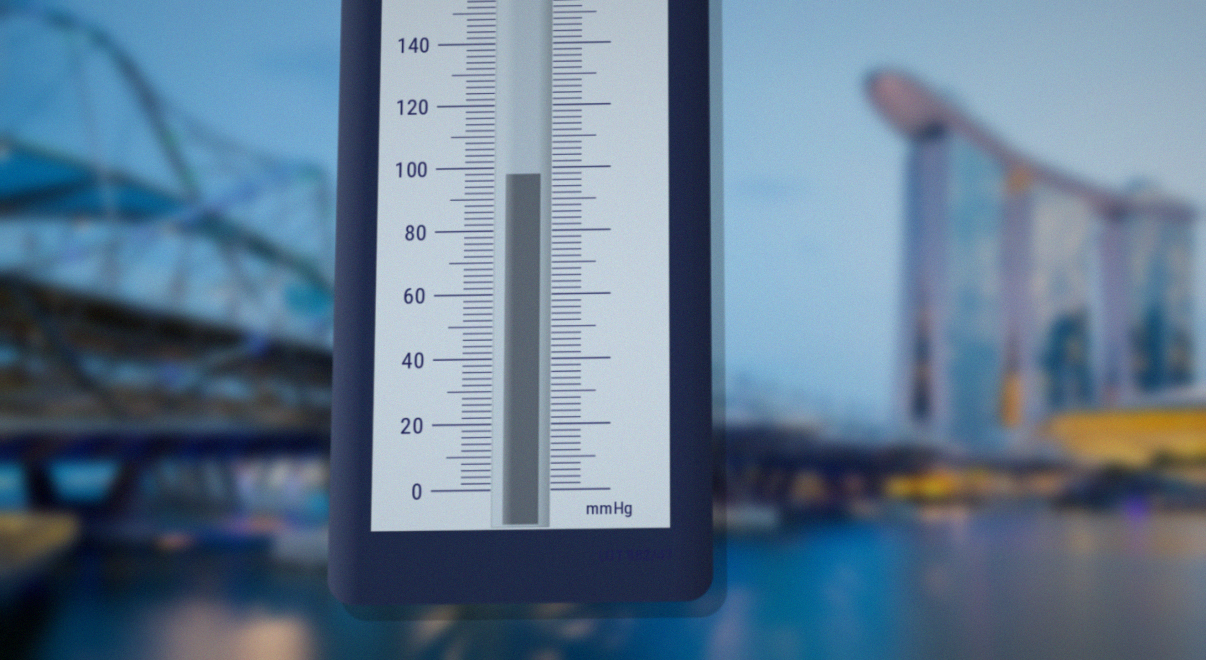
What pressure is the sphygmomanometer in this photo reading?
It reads 98 mmHg
